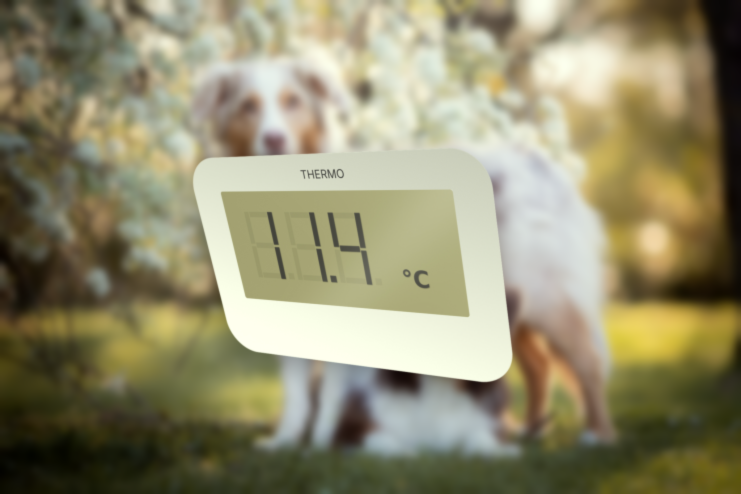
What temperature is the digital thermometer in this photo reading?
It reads 11.4 °C
